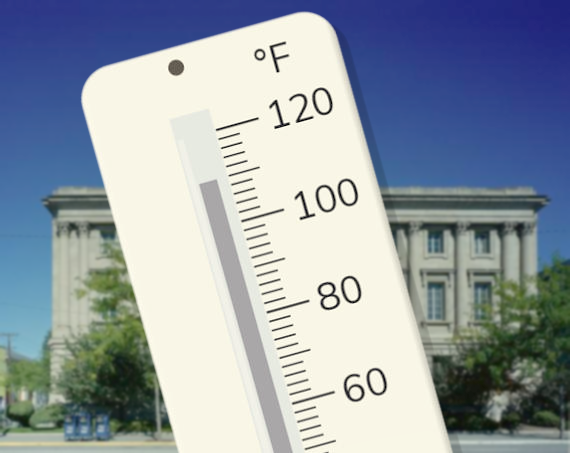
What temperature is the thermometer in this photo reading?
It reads 110 °F
